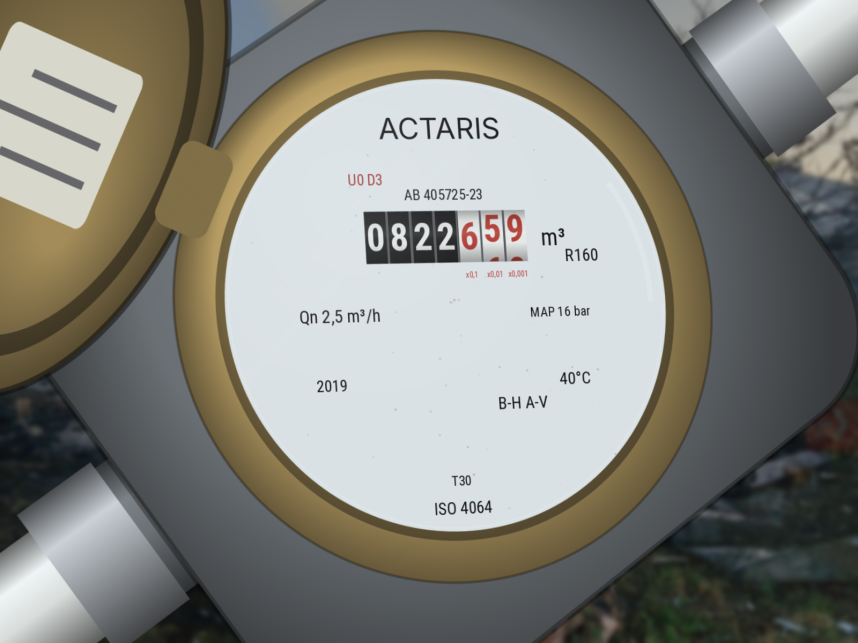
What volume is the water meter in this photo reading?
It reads 822.659 m³
